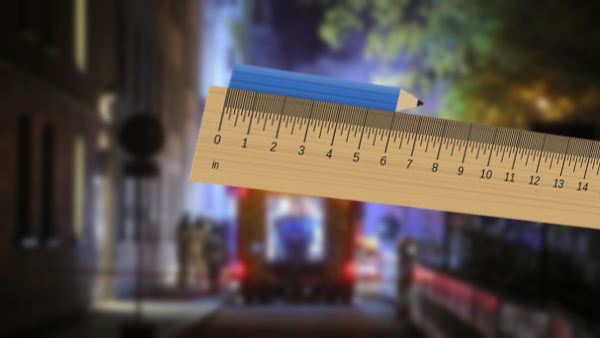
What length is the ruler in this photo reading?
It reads 7 in
